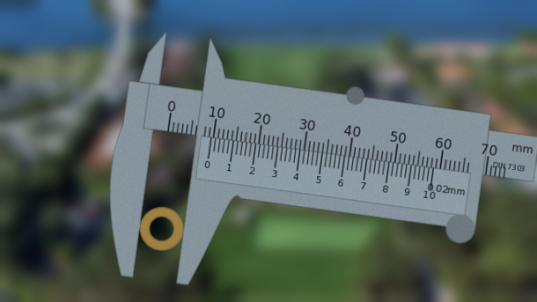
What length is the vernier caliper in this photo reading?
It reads 9.5 mm
